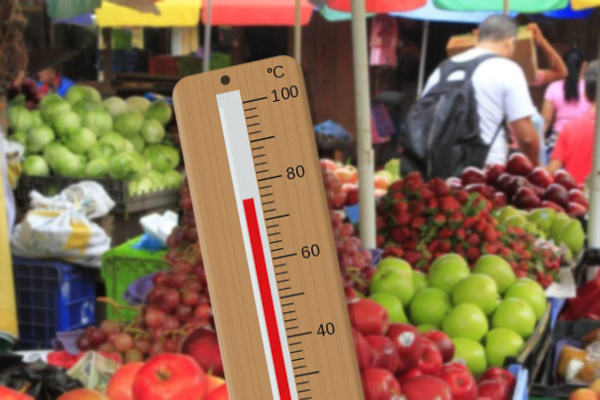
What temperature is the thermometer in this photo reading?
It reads 76 °C
